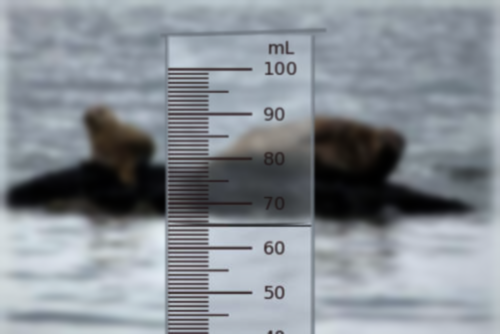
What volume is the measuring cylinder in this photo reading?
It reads 65 mL
